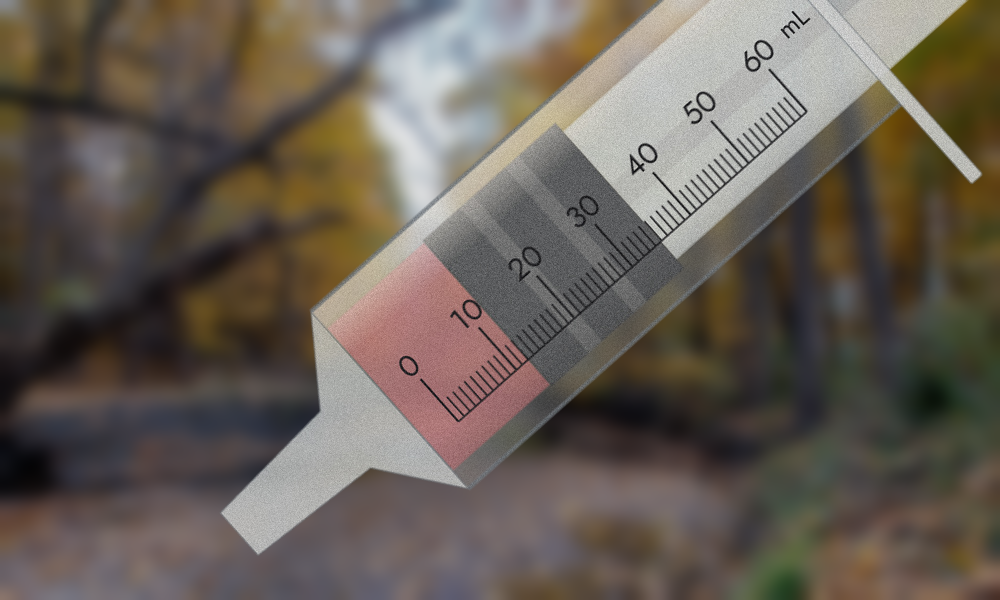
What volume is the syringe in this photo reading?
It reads 12 mL
